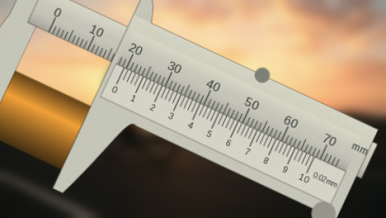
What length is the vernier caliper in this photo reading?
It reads 19.5 mm
